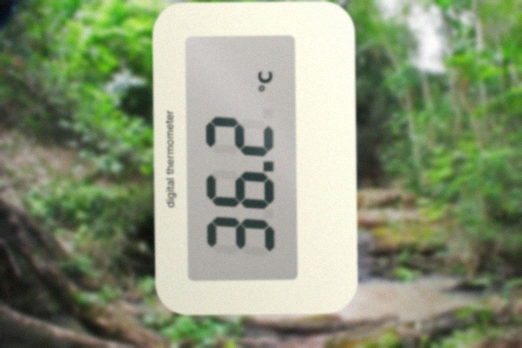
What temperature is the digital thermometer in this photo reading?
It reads 36.2 °C
